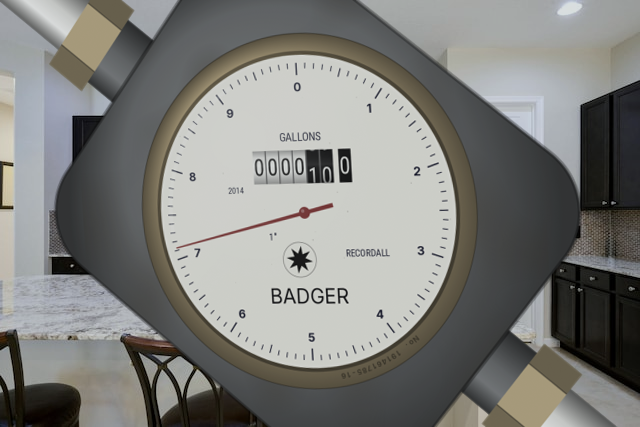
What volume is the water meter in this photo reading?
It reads 97.1 gal
